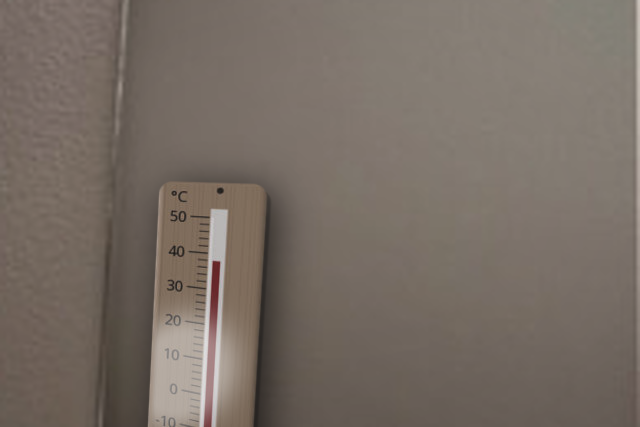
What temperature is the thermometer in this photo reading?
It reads 38 °C
